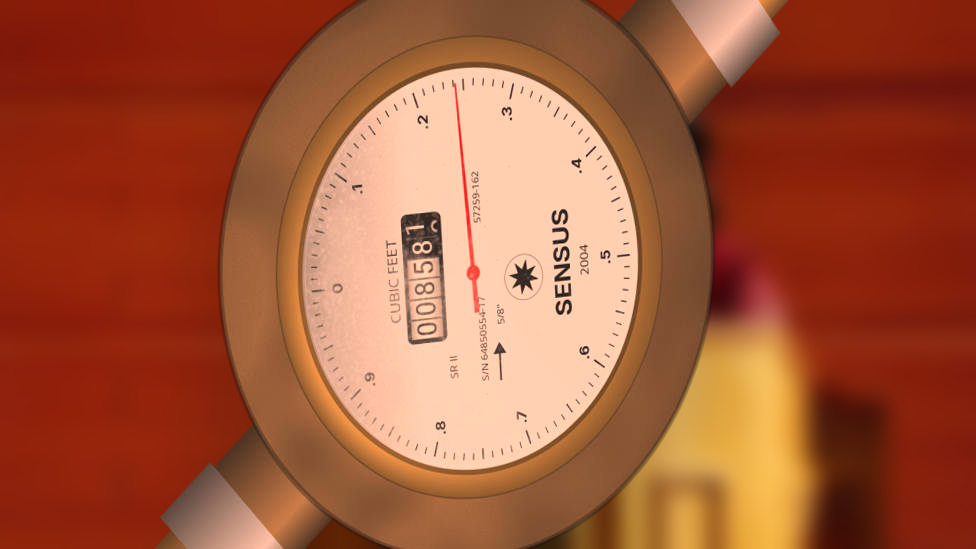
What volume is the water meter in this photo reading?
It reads 8581.24 ft³
